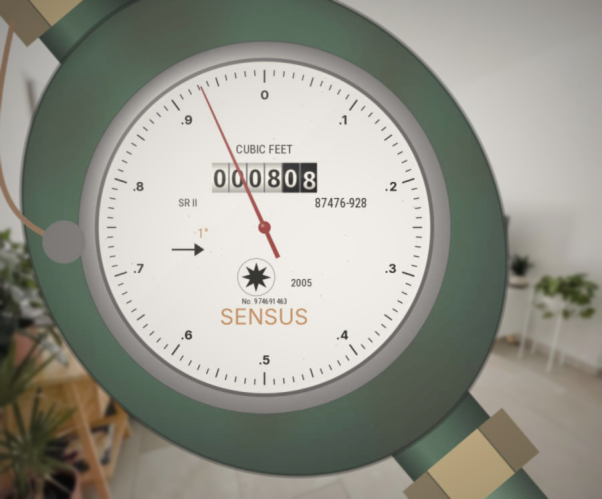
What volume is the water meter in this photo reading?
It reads 807.93 ft³
